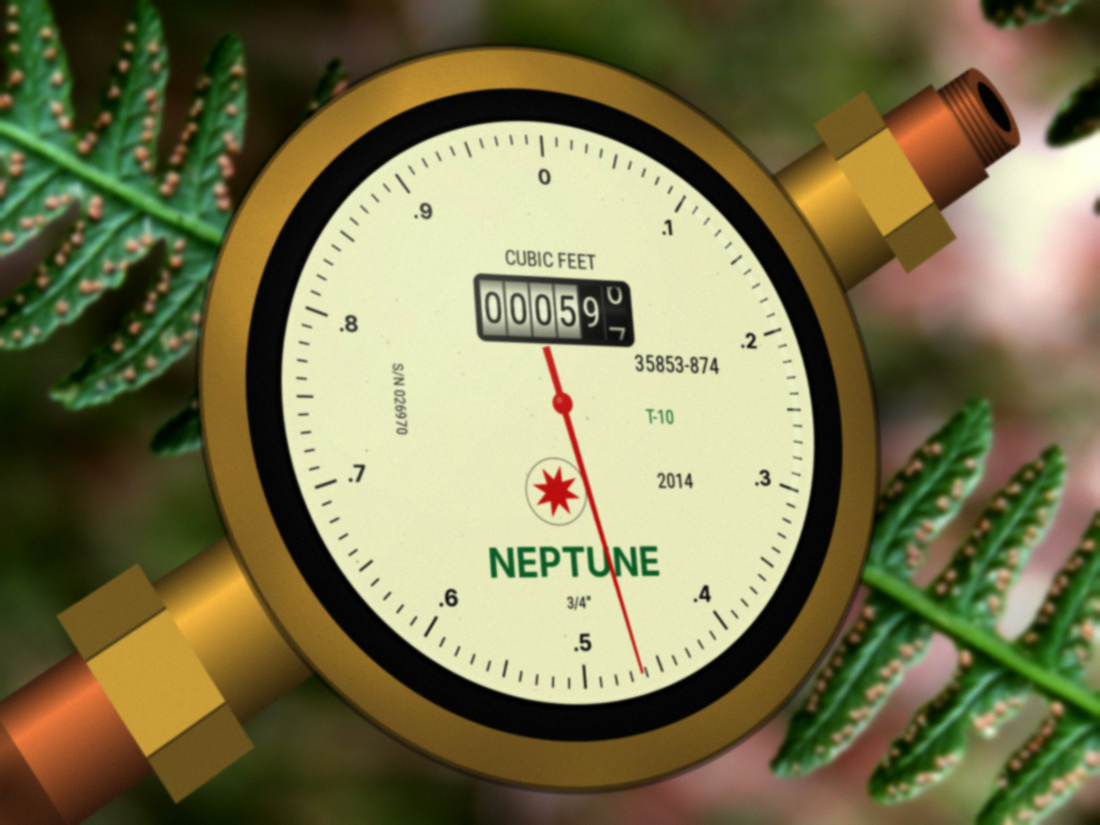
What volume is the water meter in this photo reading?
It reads 596.46 ft³
